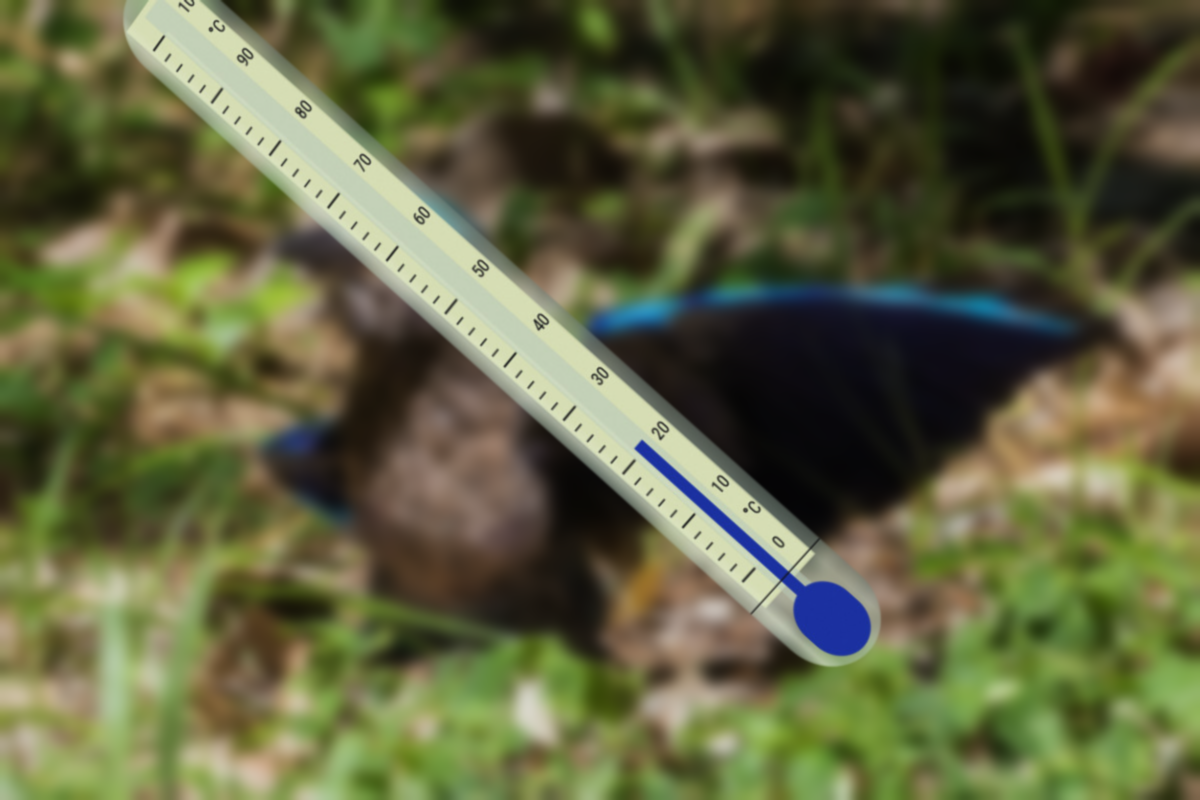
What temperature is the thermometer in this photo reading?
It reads 21 °C
